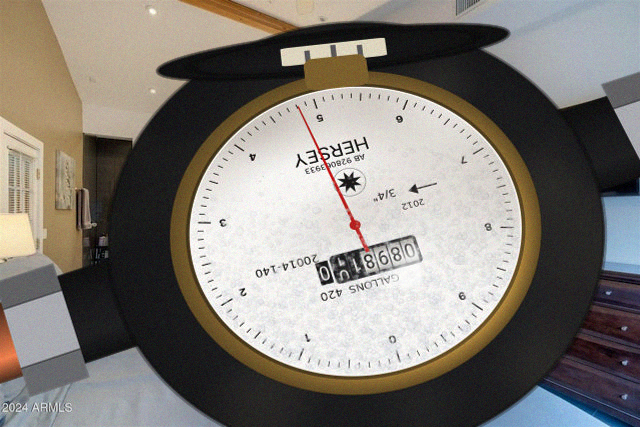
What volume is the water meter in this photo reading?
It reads 898104.8 gal
